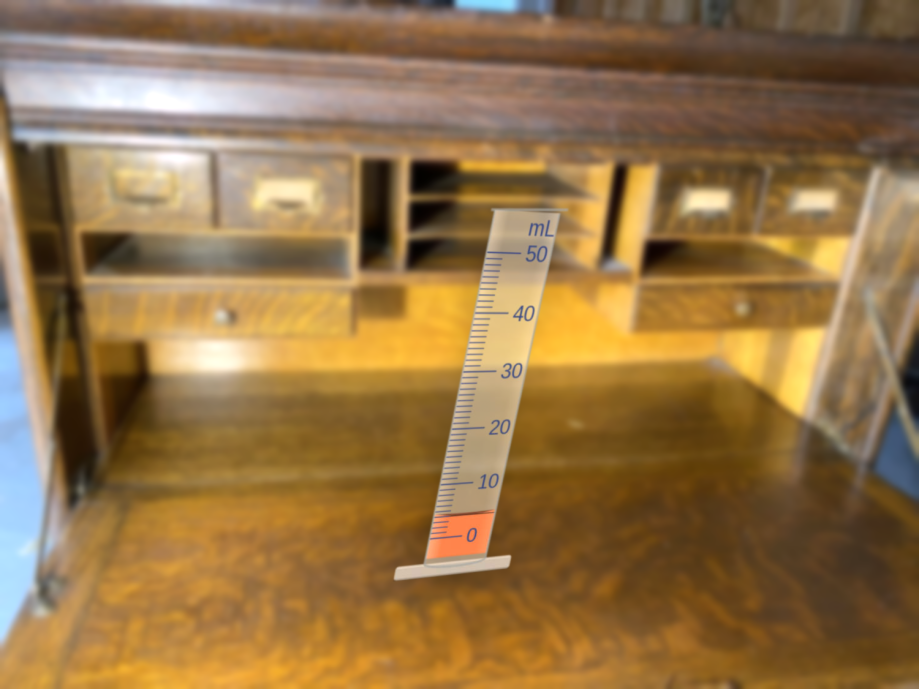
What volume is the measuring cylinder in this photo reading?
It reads 4 mL
